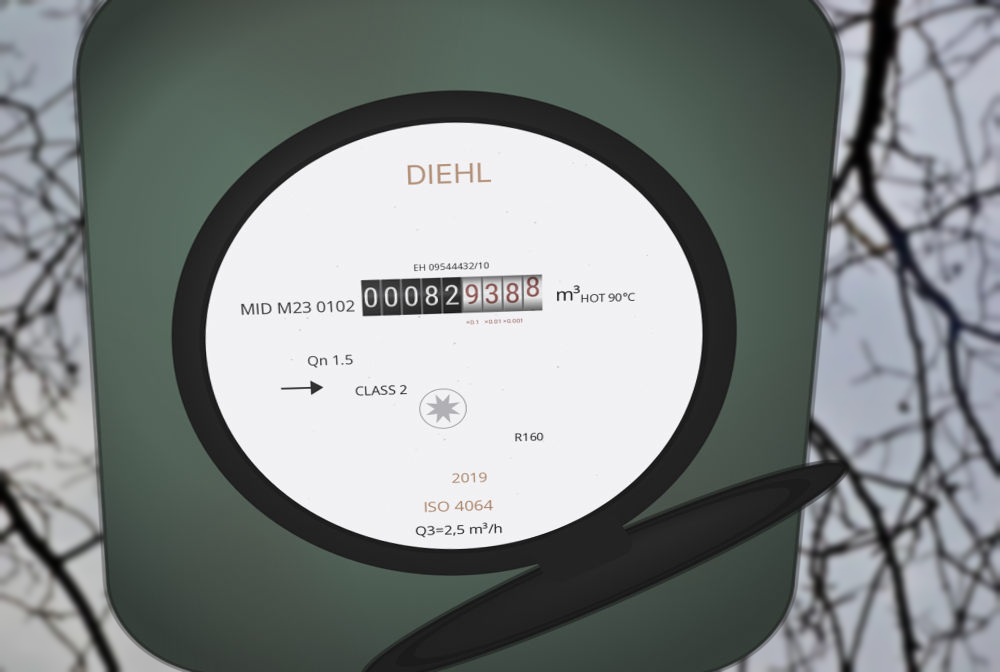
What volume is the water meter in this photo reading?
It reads 82.9388 m³
